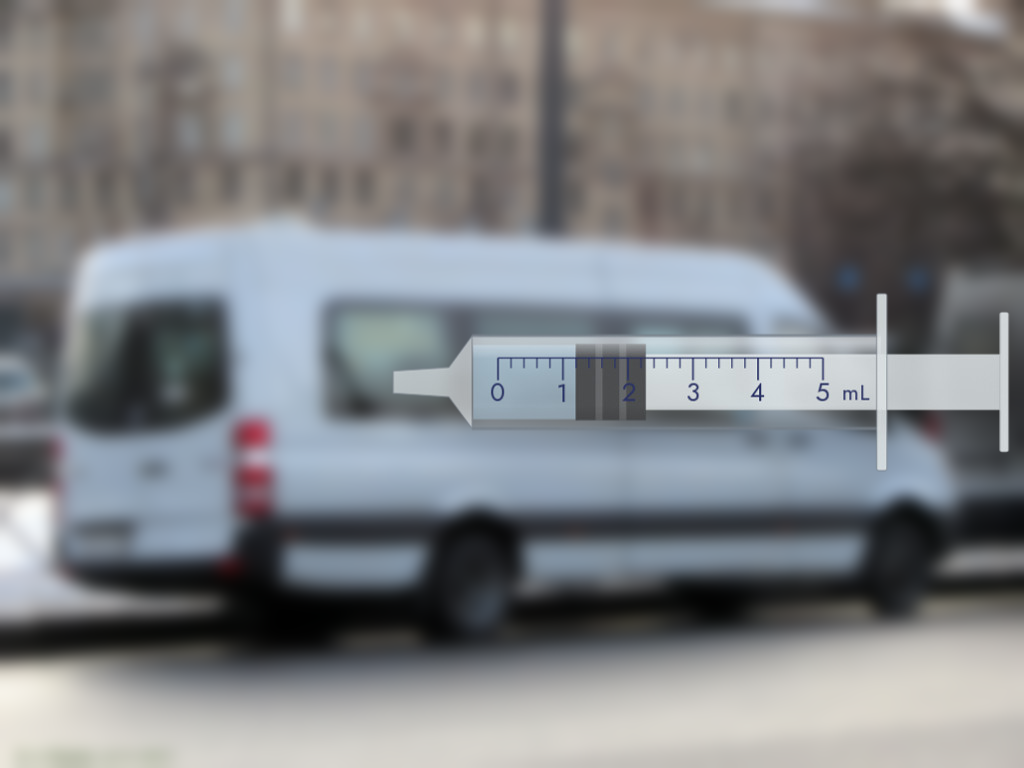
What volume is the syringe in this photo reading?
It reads 1.2 mL
